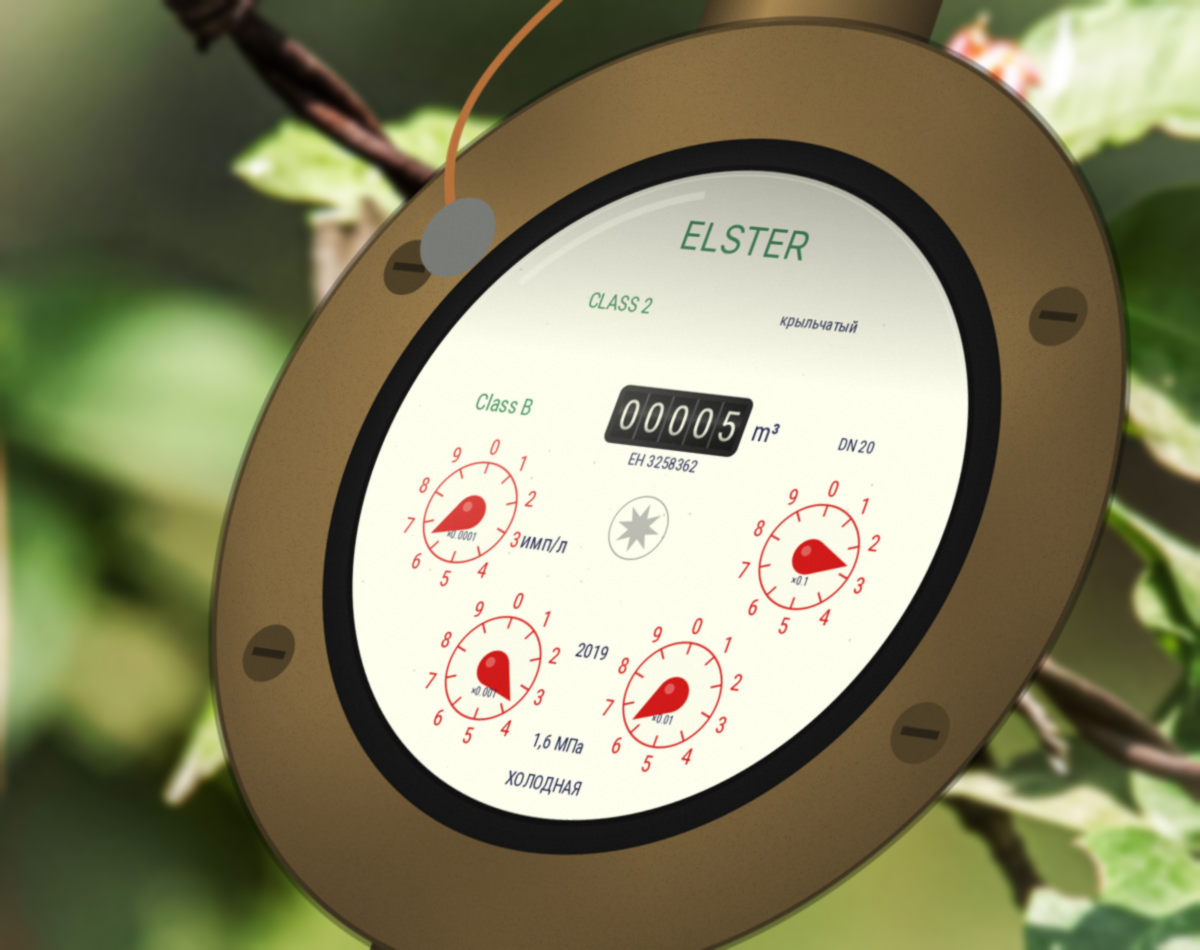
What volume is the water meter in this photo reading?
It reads 5.2636 m³
